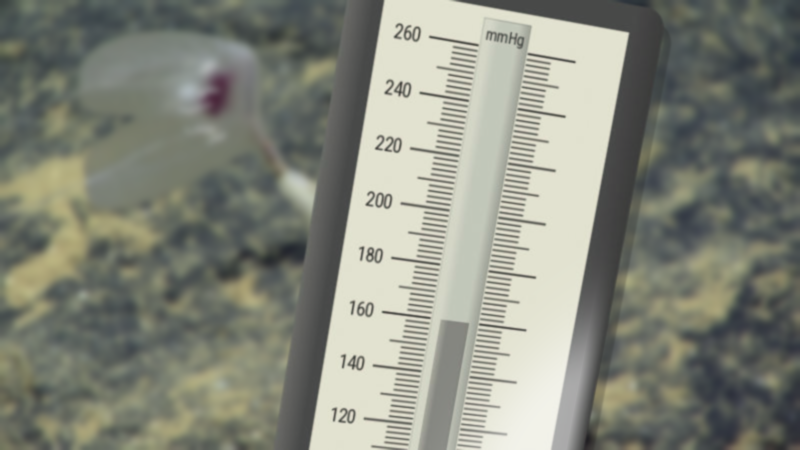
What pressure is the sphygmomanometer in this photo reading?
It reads 160 mmHg
